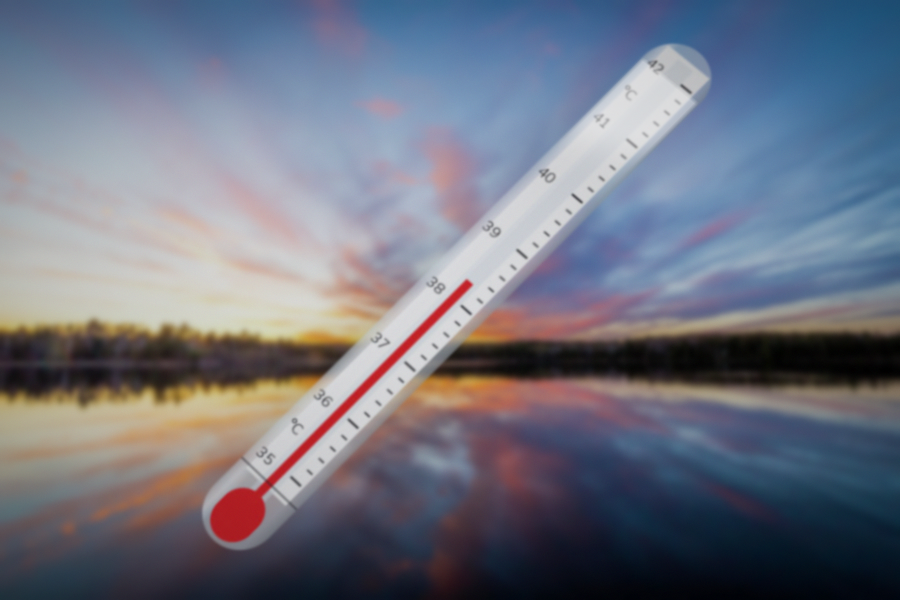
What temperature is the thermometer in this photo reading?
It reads 38.3 °C
